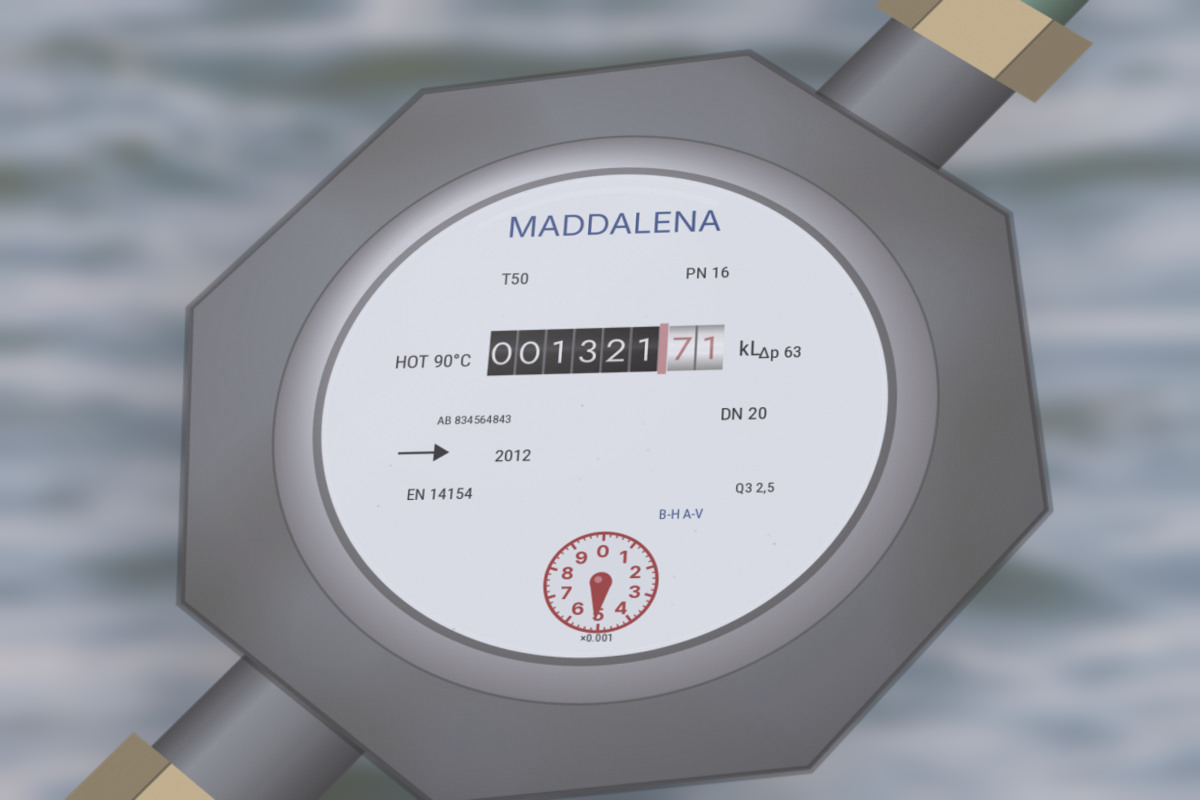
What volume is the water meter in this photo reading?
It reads 1321.715 kL
